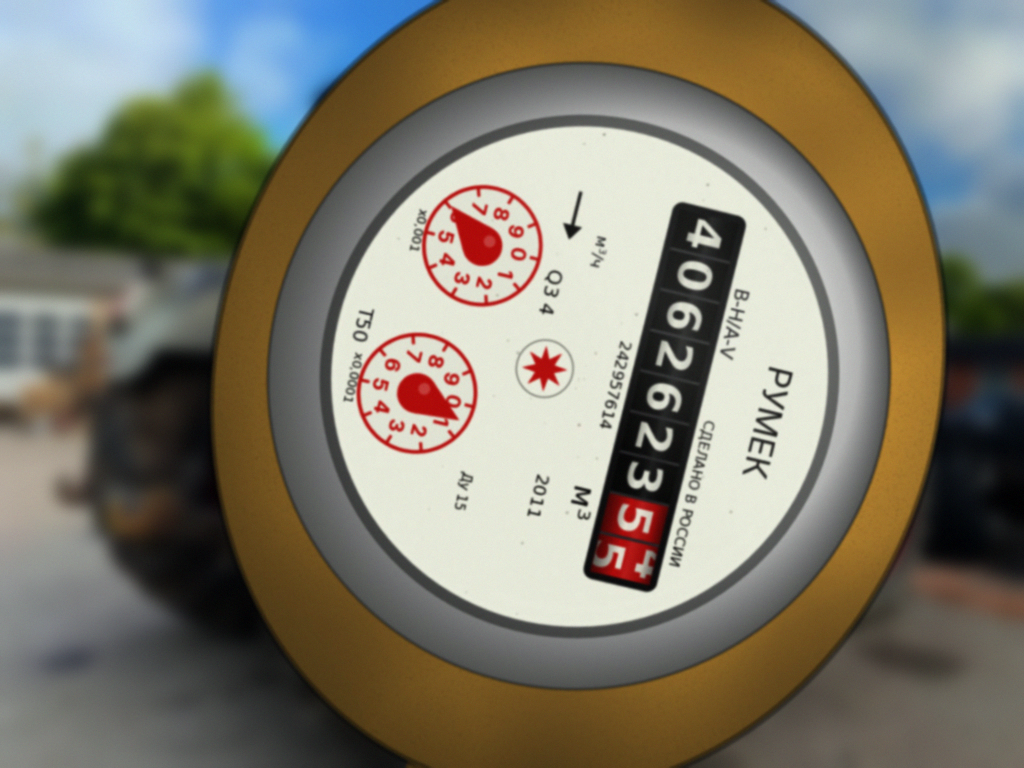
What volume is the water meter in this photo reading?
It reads 4062623.5460 m³
